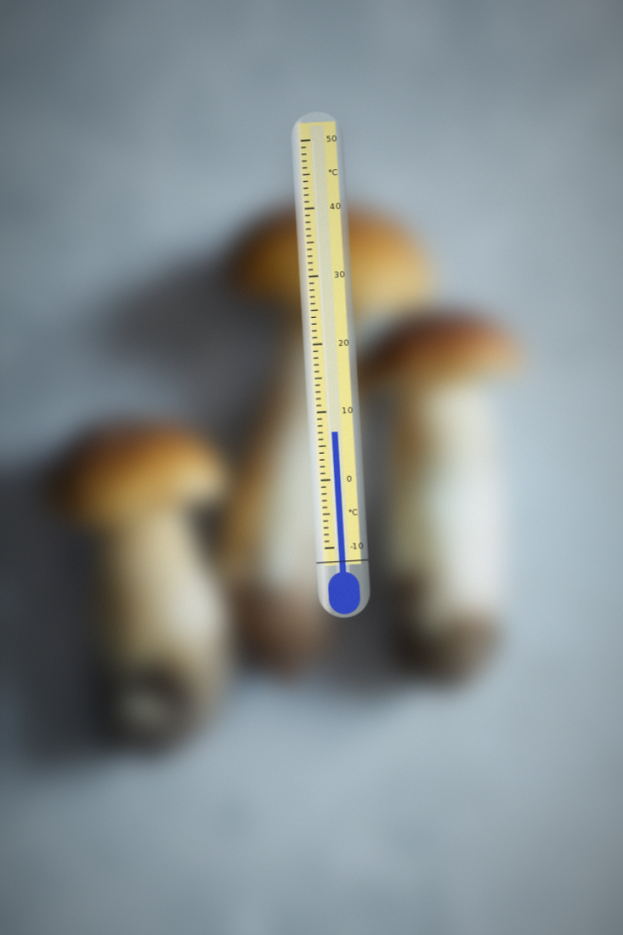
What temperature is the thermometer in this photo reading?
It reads 7 °C
